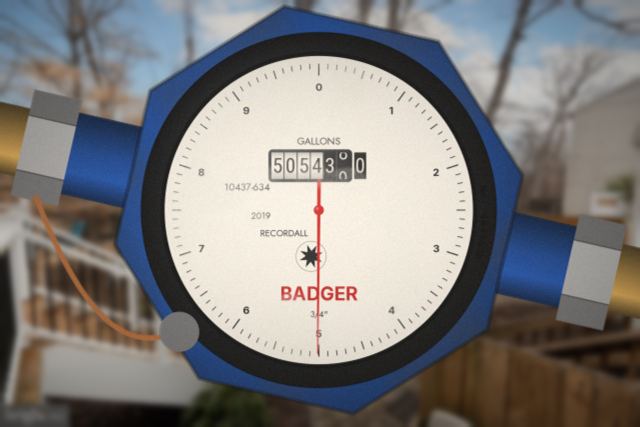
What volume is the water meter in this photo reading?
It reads 5054385.0 gal
